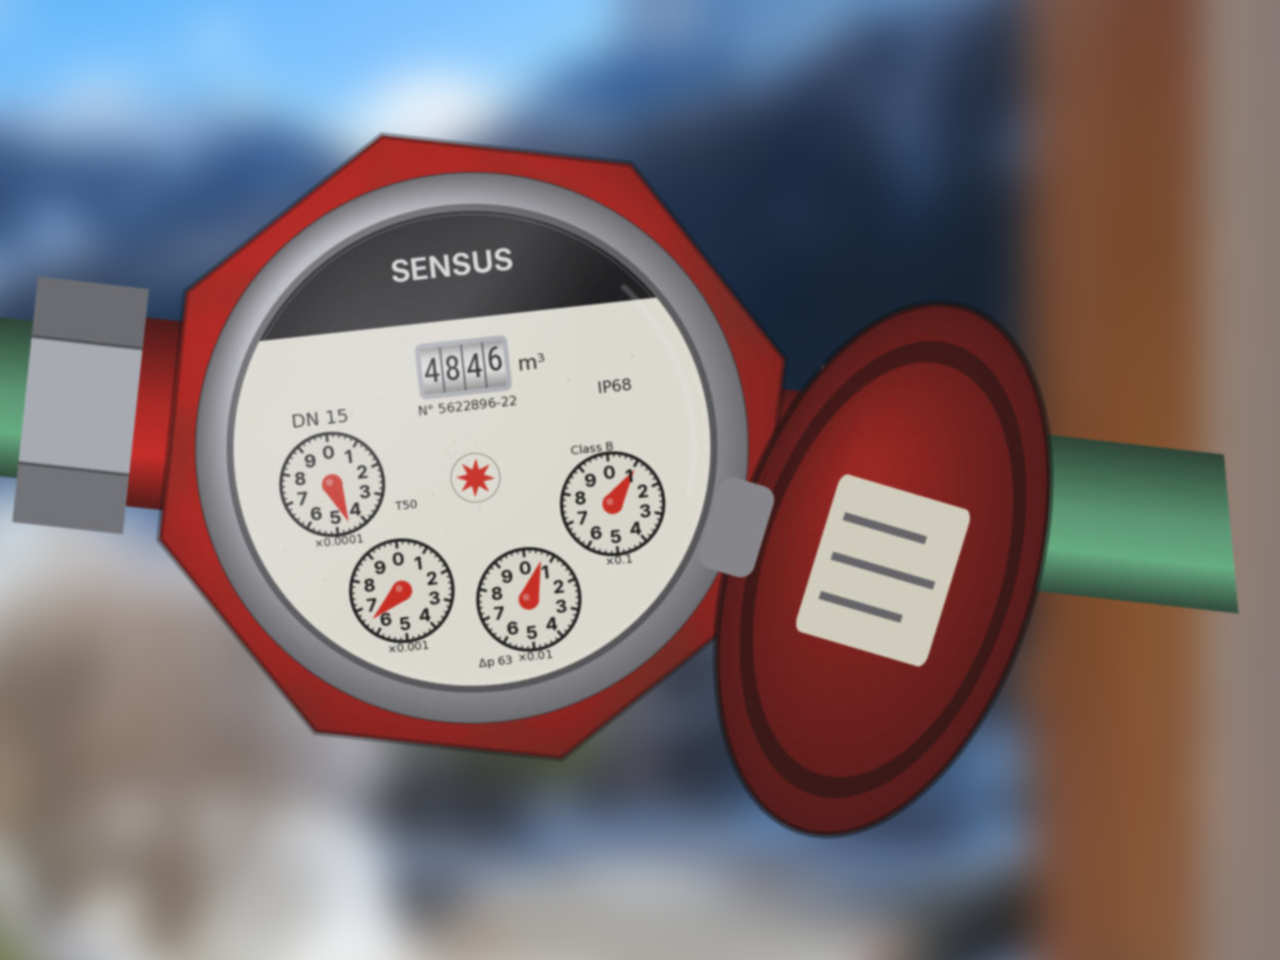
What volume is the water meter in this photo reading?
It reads 4846.1064 m³
